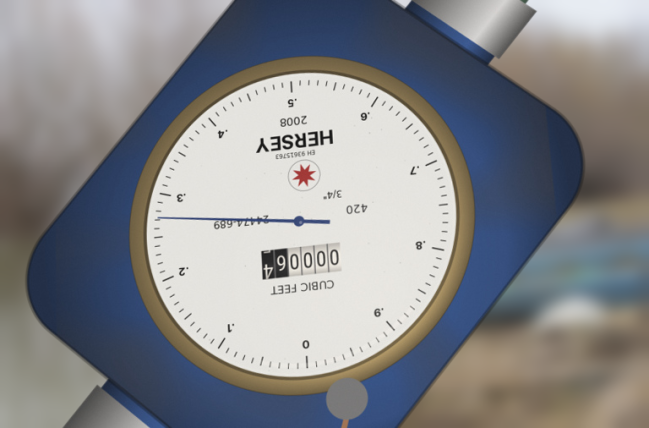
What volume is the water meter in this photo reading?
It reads 64.27 ft³
